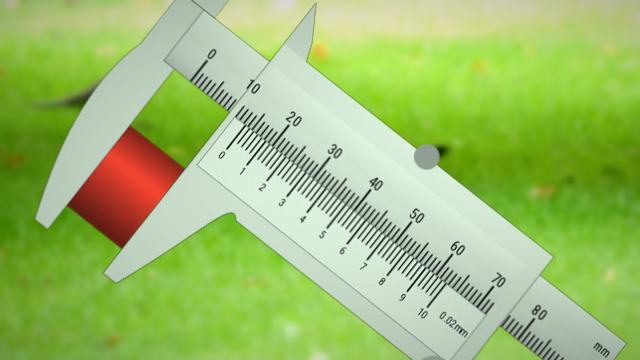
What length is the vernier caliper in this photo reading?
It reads 13.5 mm
